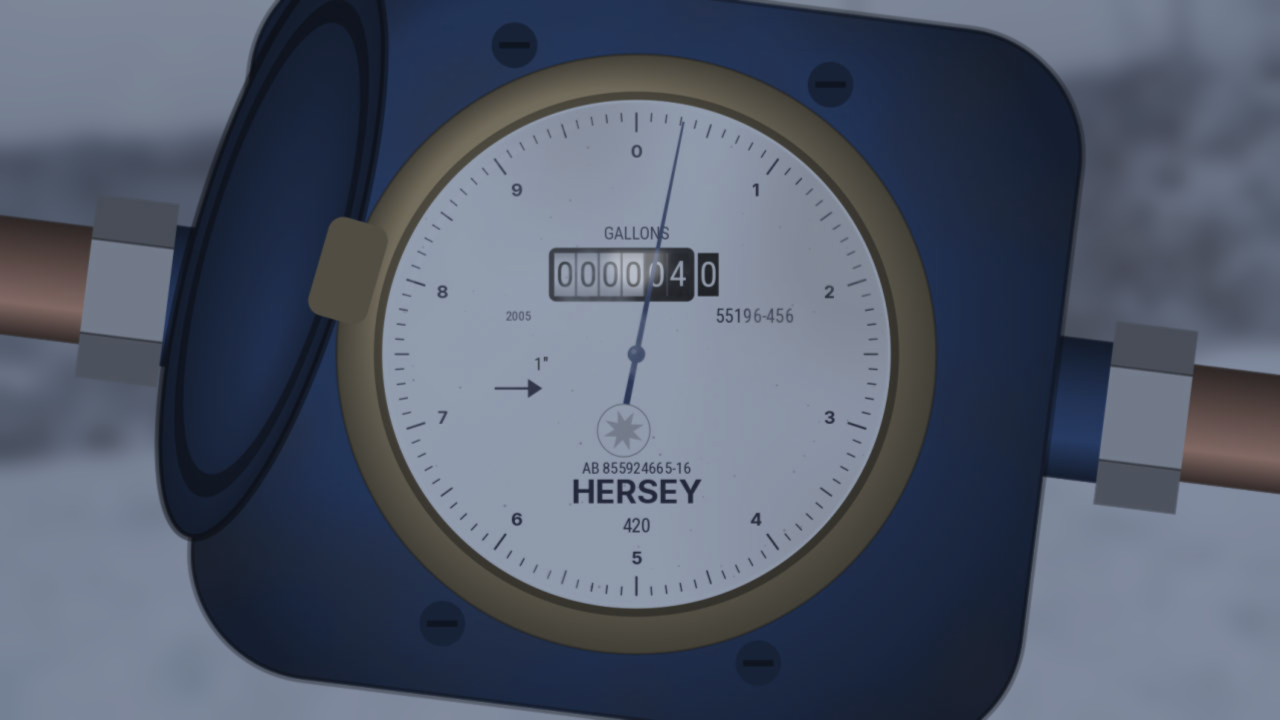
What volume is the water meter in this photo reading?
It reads 40.3 gal
